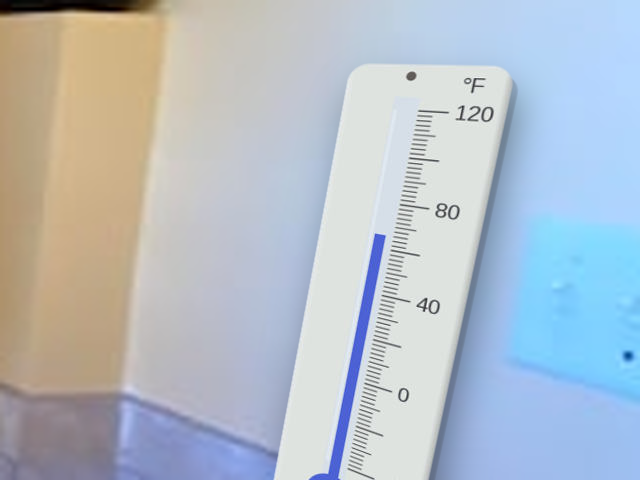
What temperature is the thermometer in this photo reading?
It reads 66 °F
